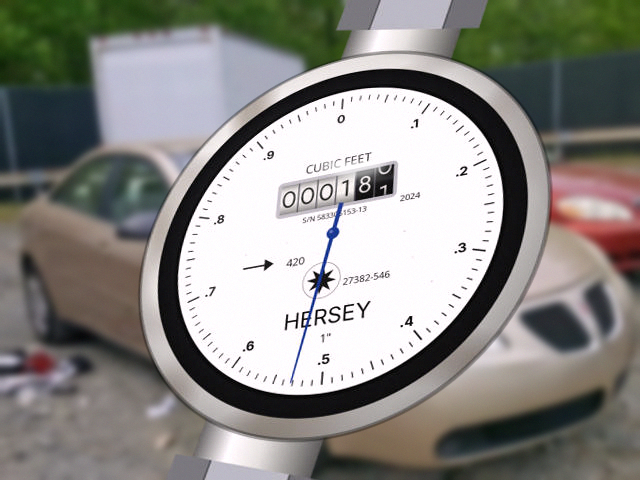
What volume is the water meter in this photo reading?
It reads 180.53 ft³
